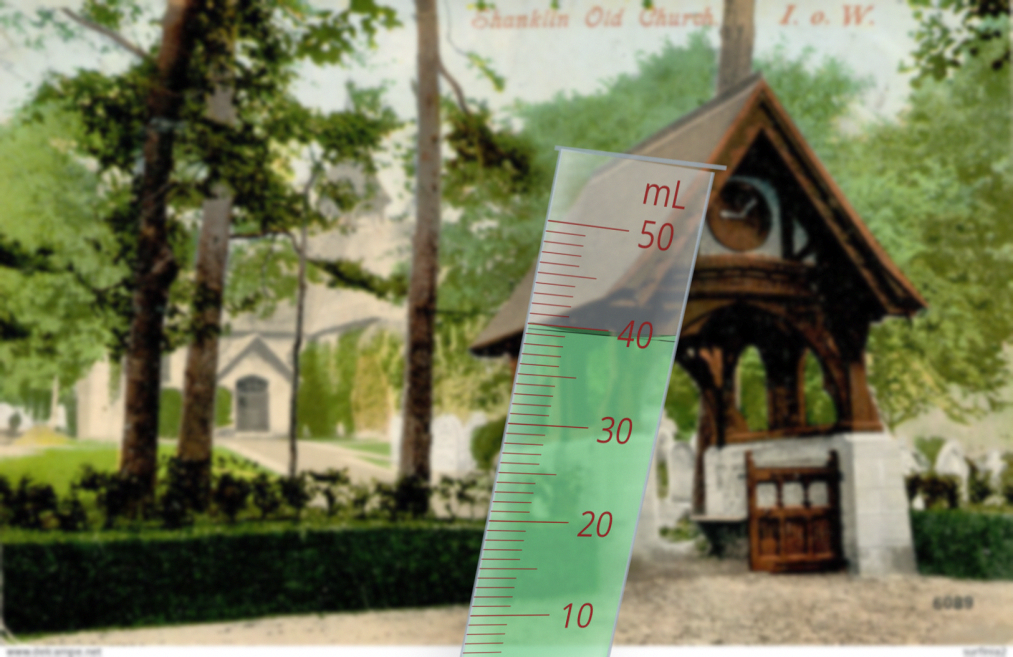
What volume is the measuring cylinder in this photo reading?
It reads 39.5 mL
